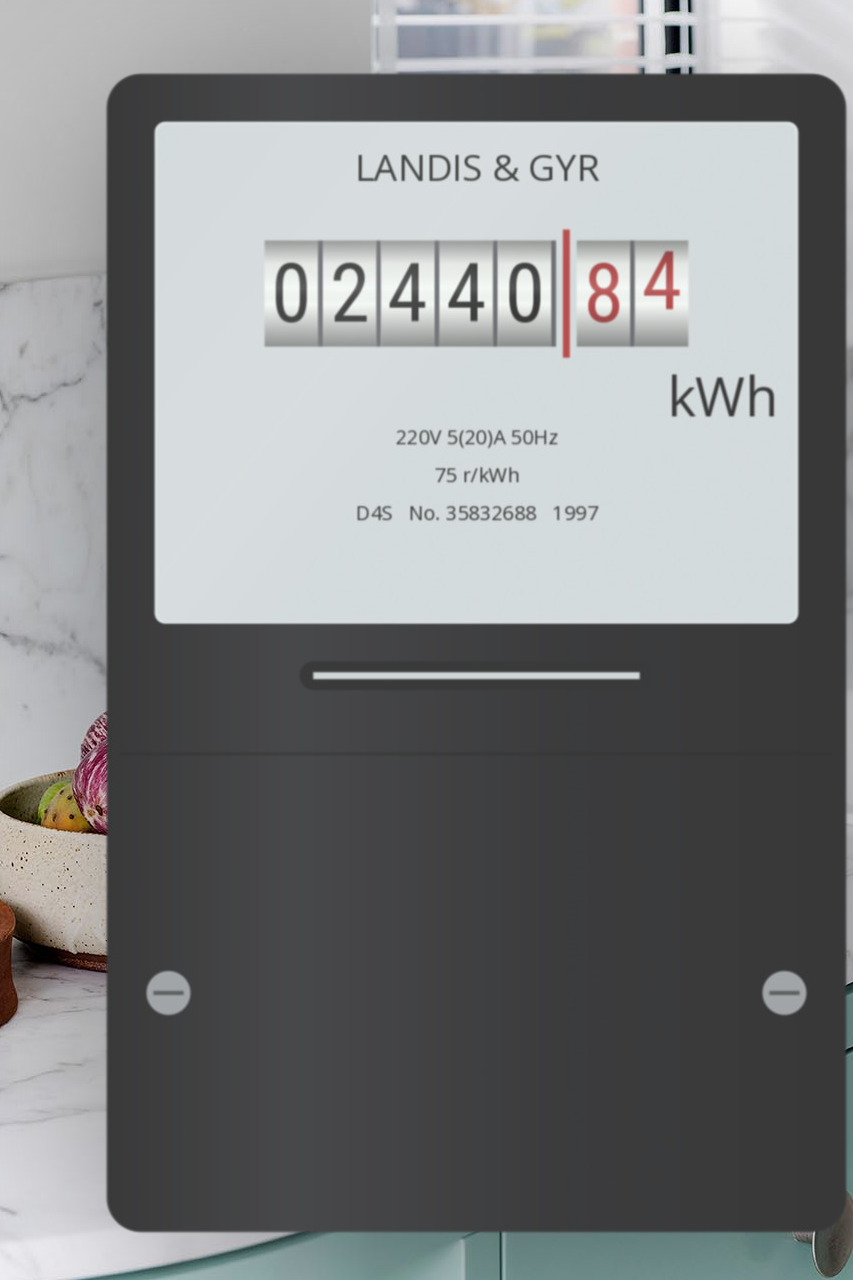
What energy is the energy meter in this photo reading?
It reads 2440.84 kWh
